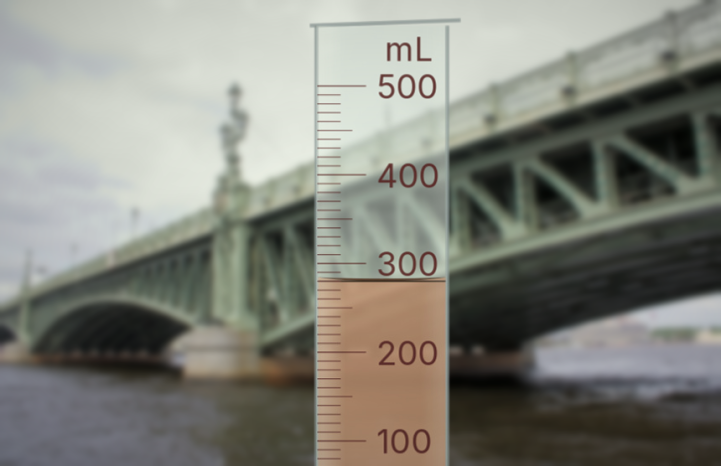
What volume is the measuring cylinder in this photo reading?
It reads 280 mL
